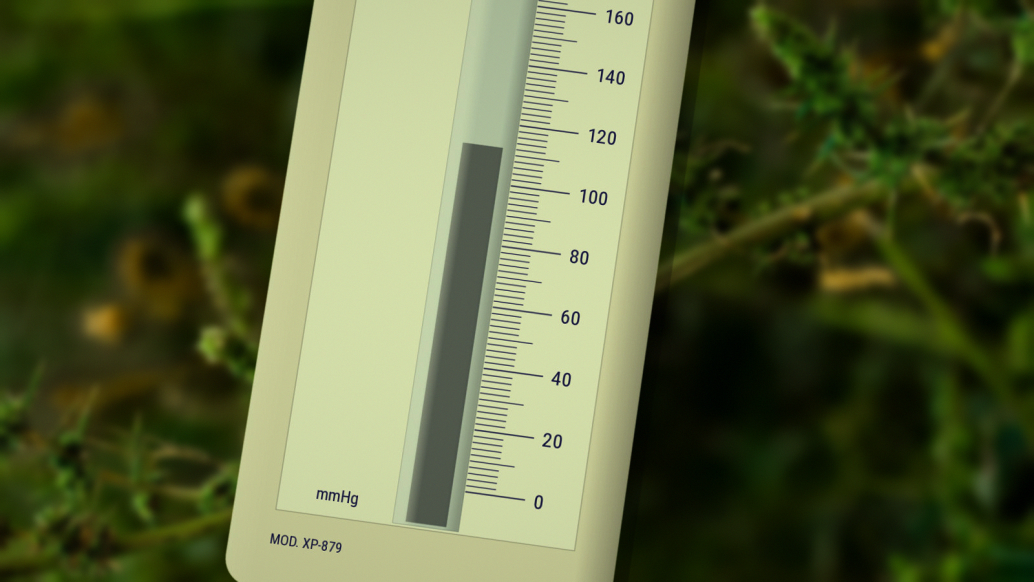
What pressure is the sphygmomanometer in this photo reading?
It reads 112 mmHg
